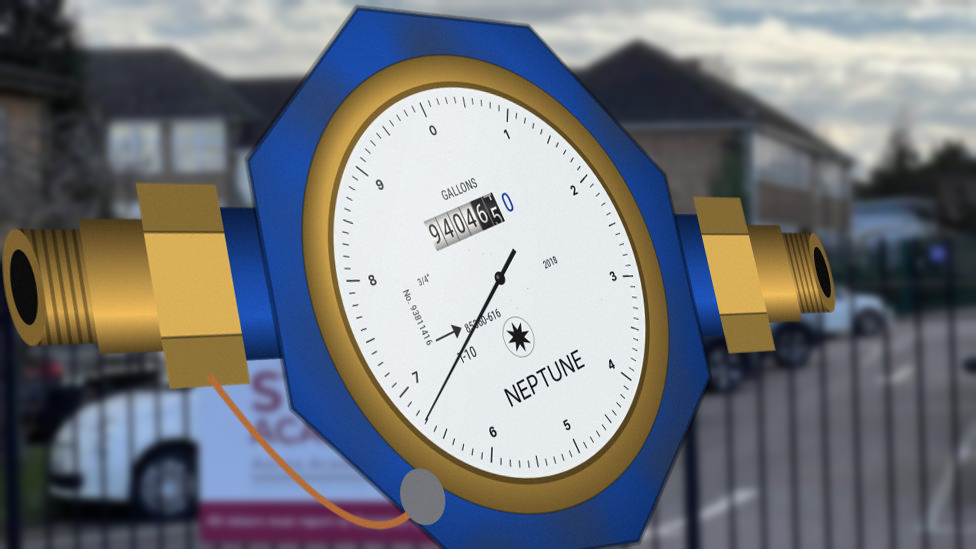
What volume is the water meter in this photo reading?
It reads 9404646.7 gal
